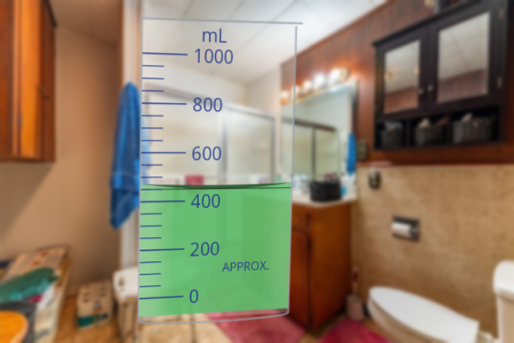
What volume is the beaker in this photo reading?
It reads 450 mL
